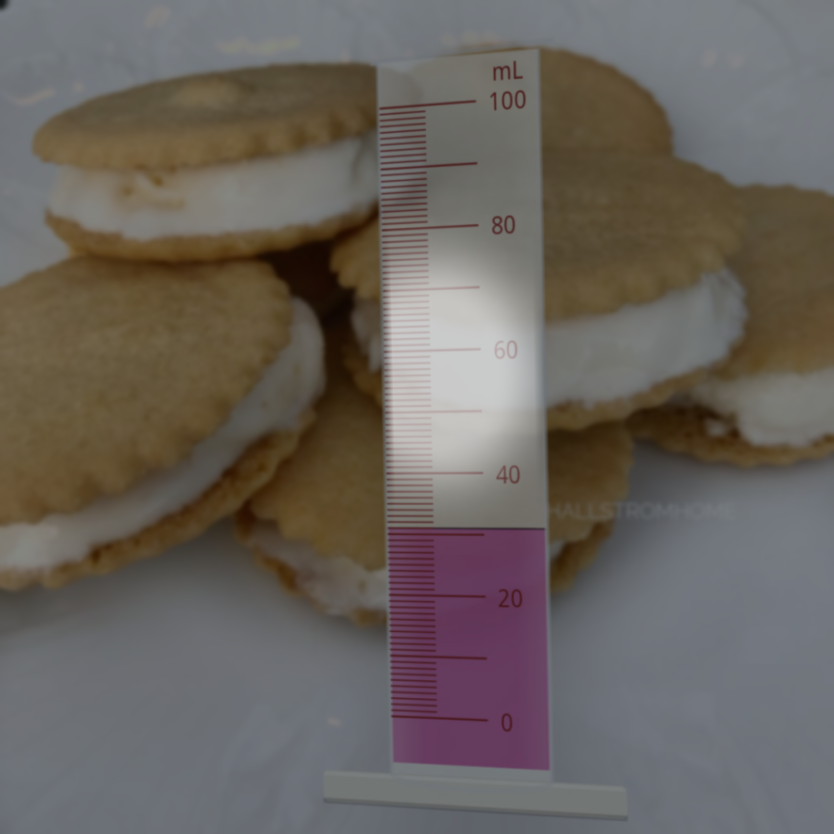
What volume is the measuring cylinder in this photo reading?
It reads 31 mL
